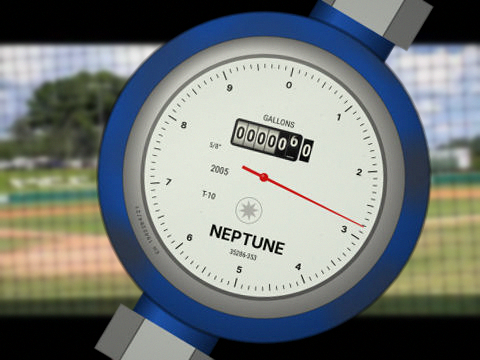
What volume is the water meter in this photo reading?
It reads 62.8 gal
